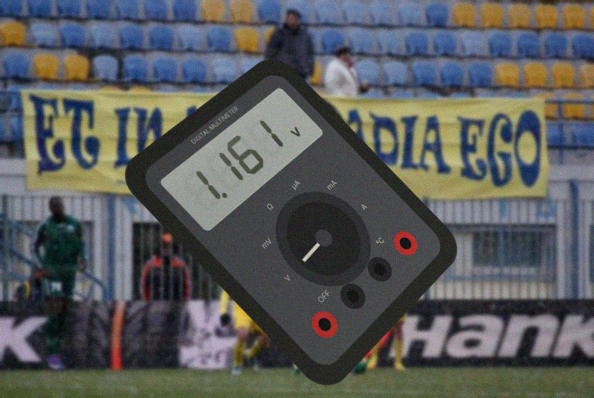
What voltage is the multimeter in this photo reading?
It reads 1.161 V
